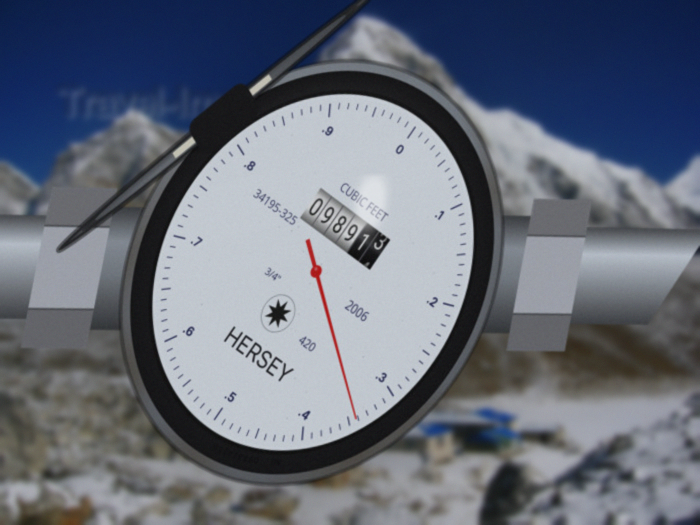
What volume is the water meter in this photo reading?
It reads 98913.34 ft³
